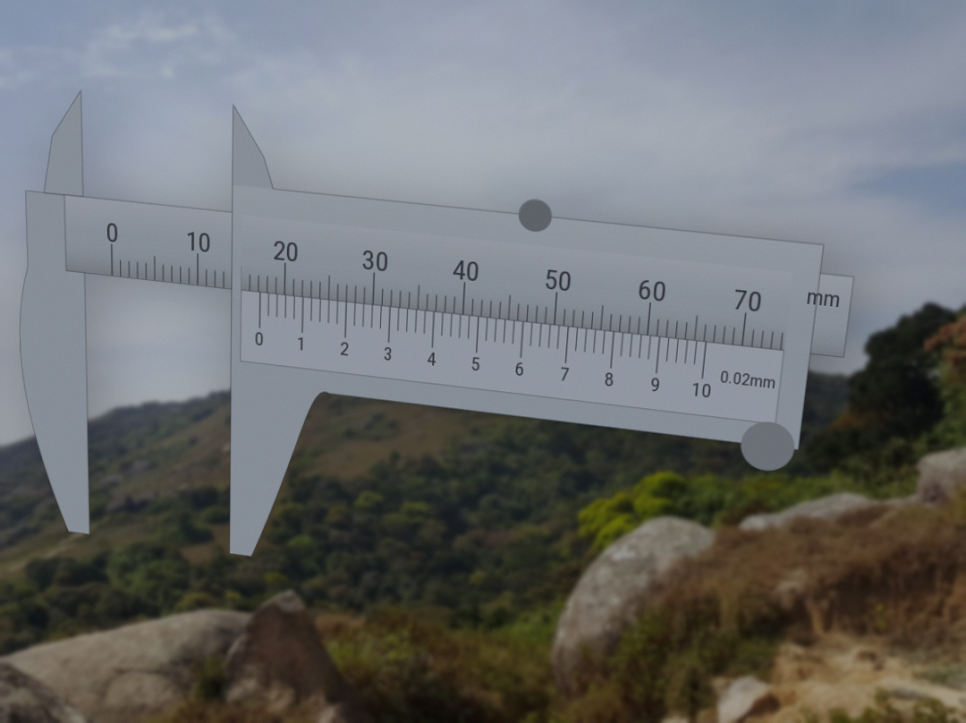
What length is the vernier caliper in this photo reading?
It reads 17.2 mm
